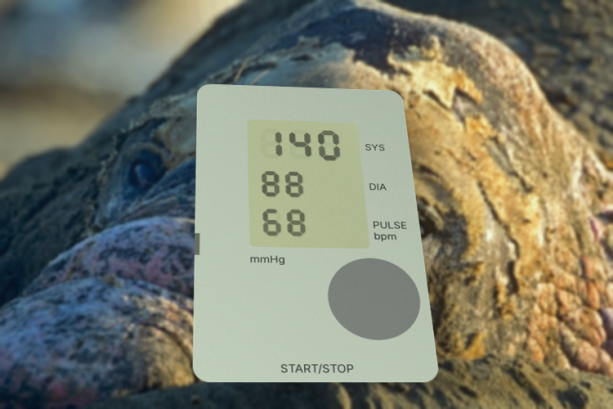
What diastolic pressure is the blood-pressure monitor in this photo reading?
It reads 88 mmHg
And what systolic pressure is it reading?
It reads 140 mmHg
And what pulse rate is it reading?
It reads 68 bpm
